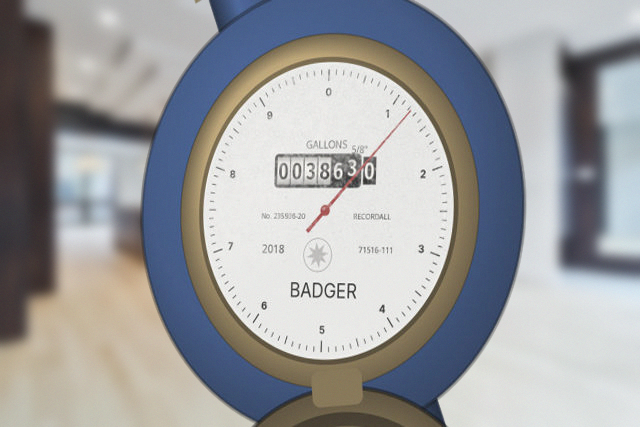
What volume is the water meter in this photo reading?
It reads 38631.2 gal
